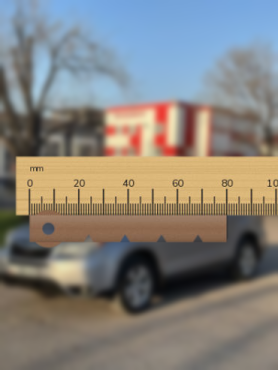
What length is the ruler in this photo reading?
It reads 80 mm
